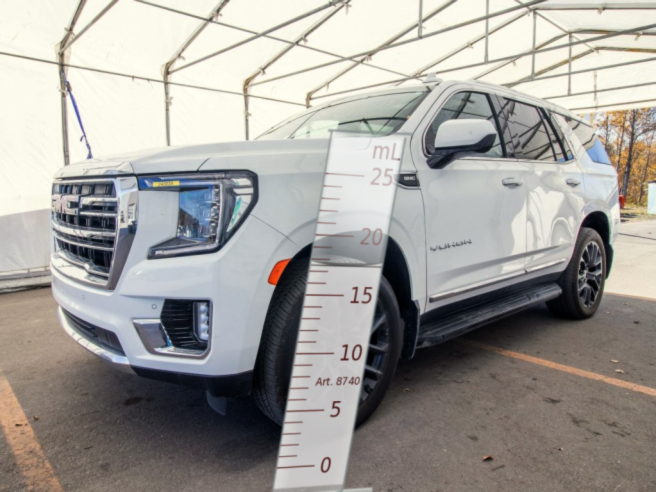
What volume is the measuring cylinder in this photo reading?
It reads 17.5 mL
